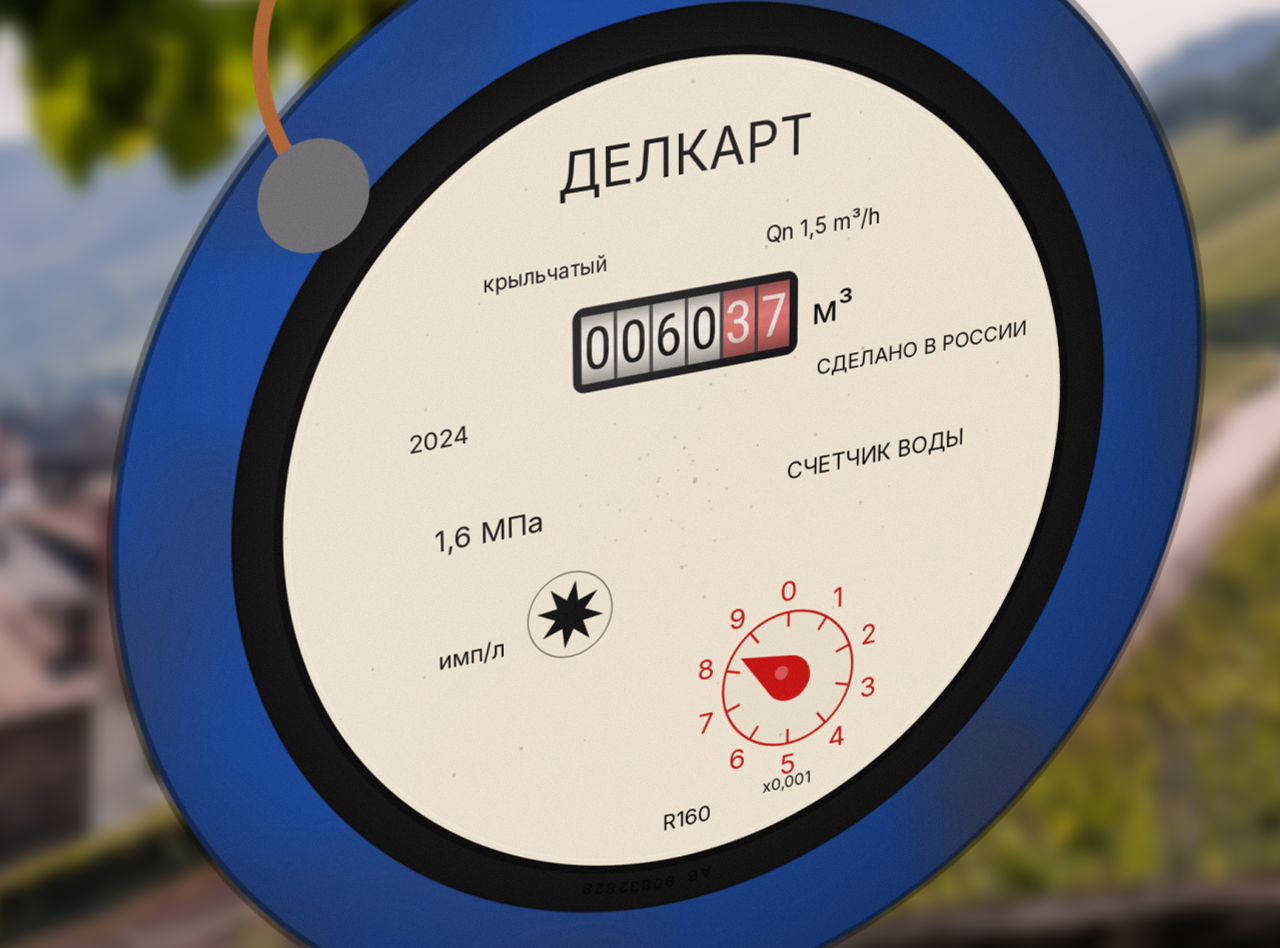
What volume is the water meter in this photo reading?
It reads 60.378 m³
